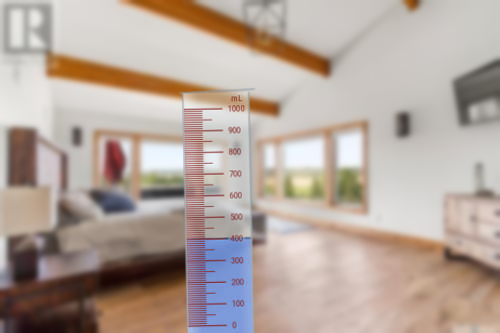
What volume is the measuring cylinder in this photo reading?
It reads 400 mL
